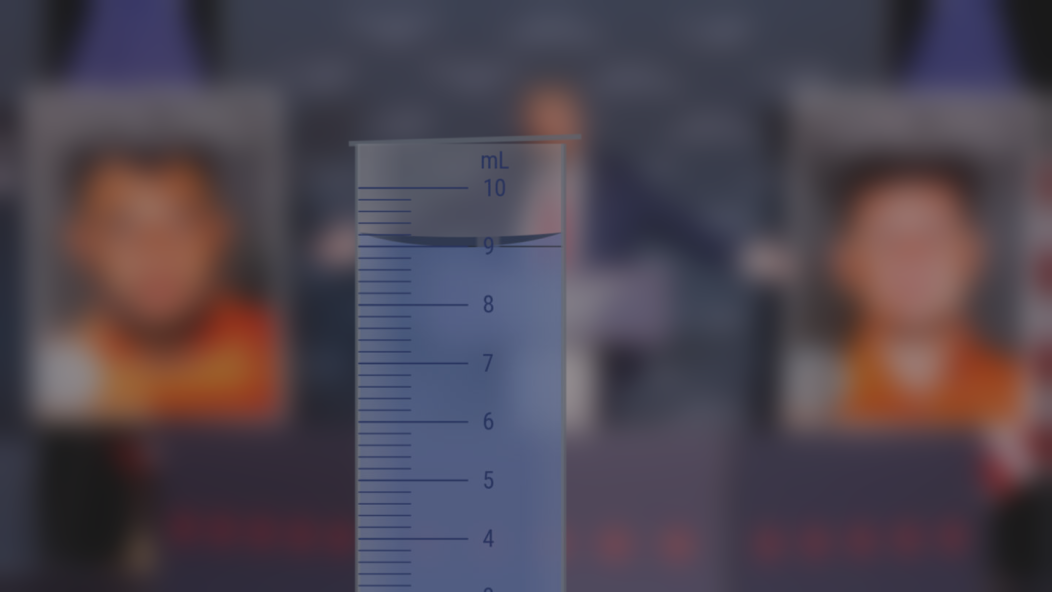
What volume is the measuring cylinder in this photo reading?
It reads 9 mL
